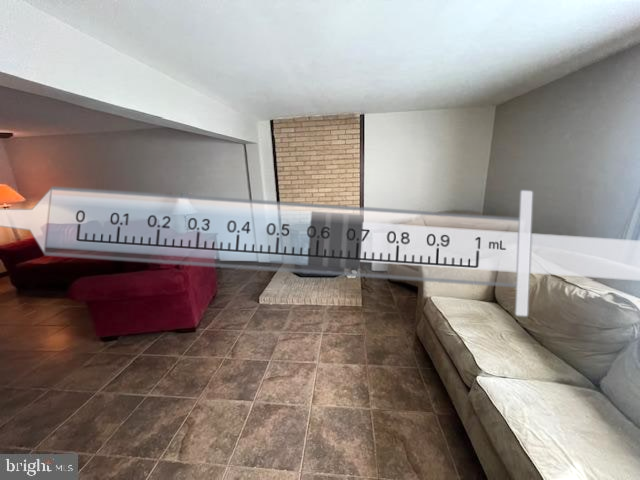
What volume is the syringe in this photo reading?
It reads 0.58 mL
